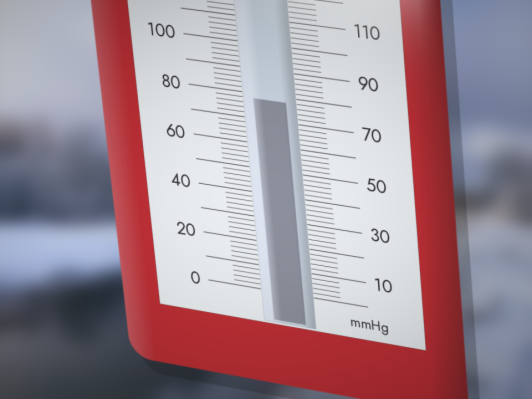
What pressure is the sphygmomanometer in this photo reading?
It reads 78 mmHg
